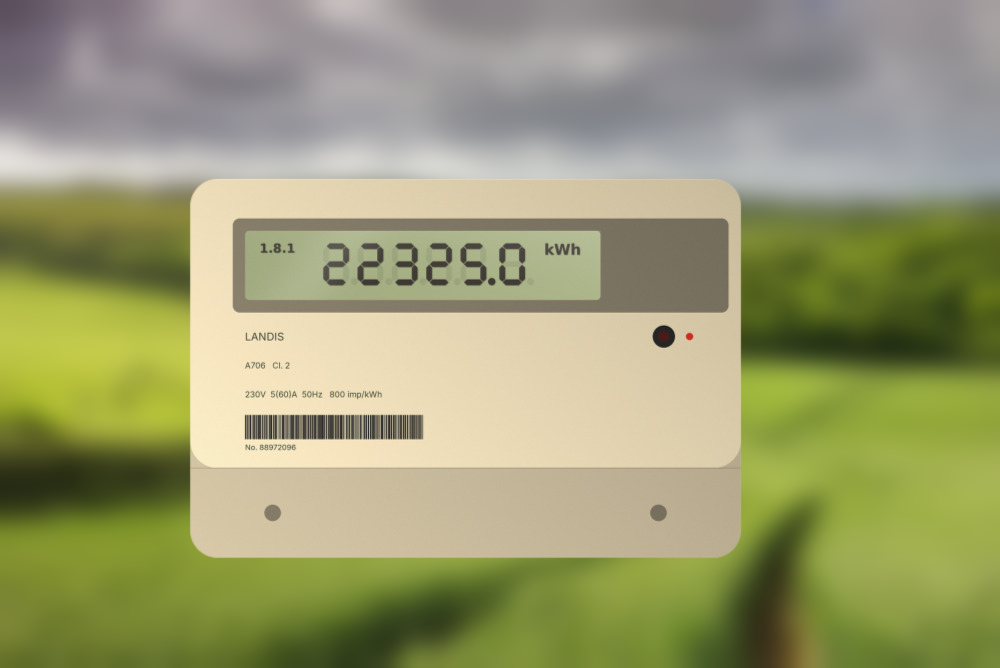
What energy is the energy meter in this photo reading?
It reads 22325.0 kWh
